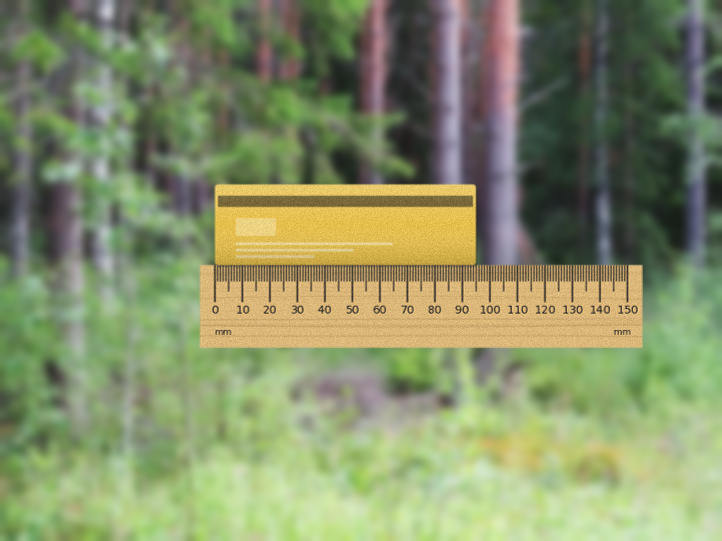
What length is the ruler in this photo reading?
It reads 95 mm
